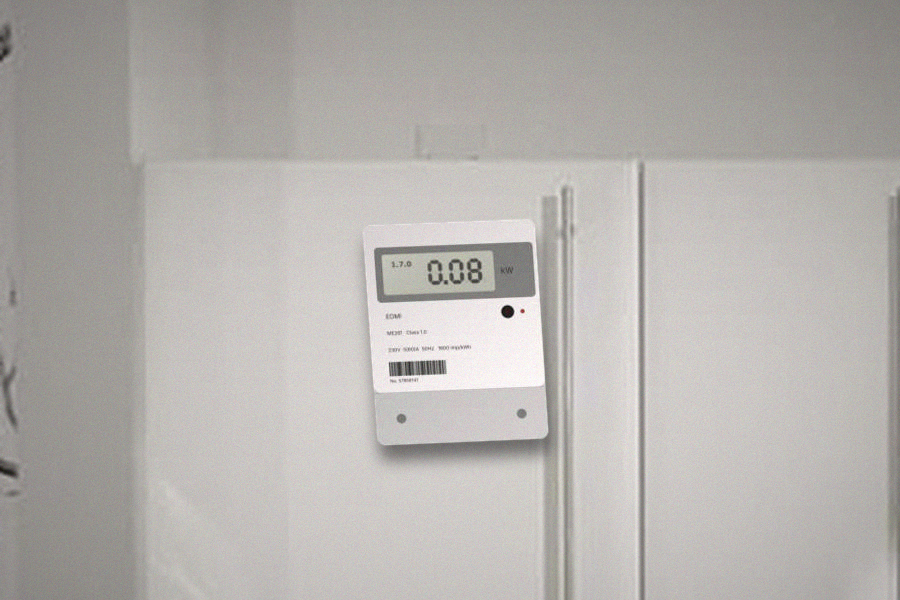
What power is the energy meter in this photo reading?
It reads 0.08 kW
